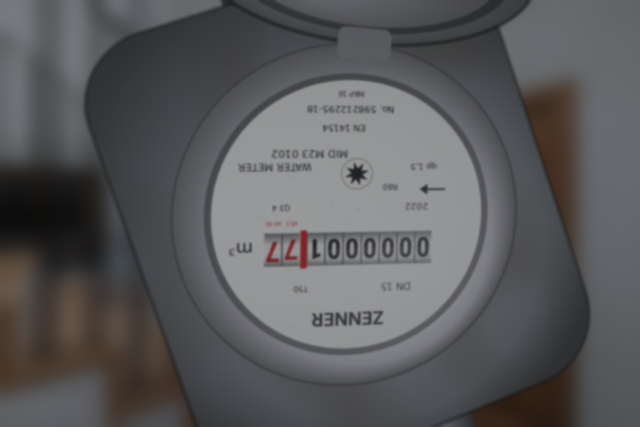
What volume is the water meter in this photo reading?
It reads 1.77 m³
